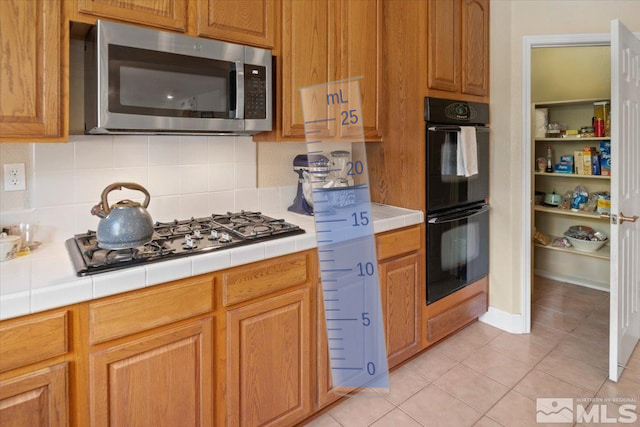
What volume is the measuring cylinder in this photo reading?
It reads 18 mL
